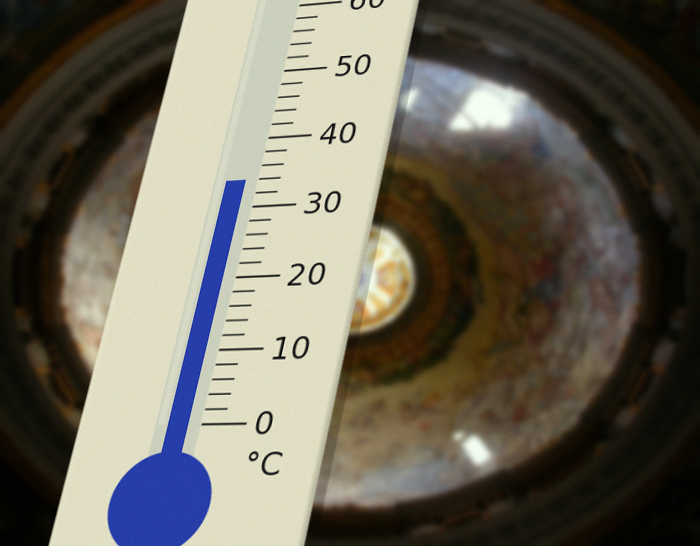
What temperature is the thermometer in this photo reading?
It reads 34 °C
